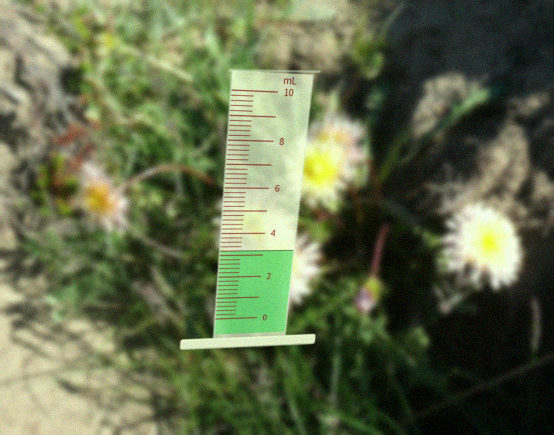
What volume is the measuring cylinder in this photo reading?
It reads 3.2 mL
